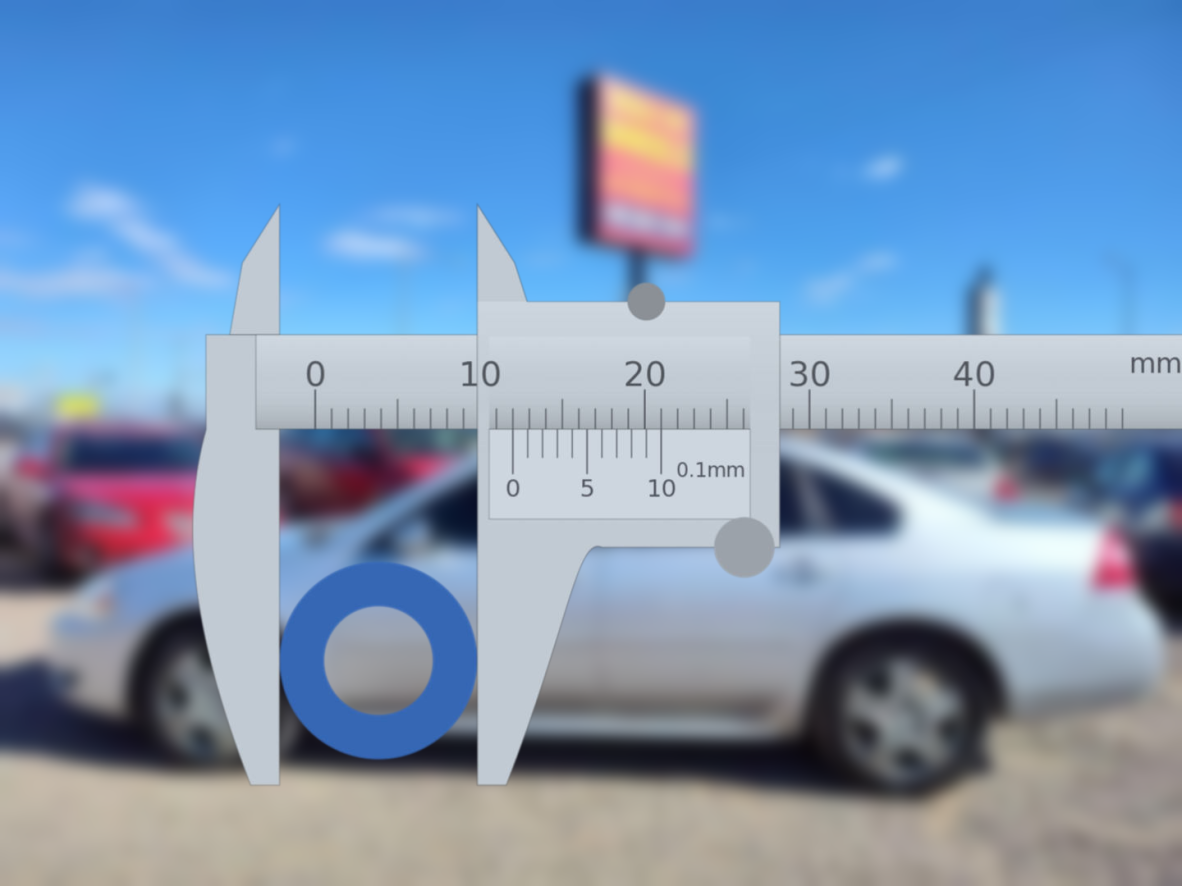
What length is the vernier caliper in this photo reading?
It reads 12.0 mm
